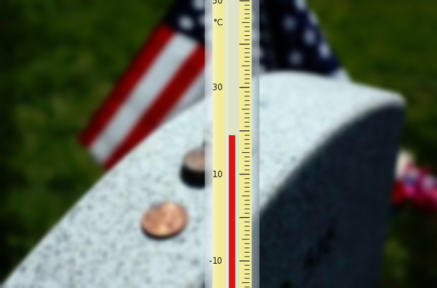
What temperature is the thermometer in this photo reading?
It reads 19 °C
